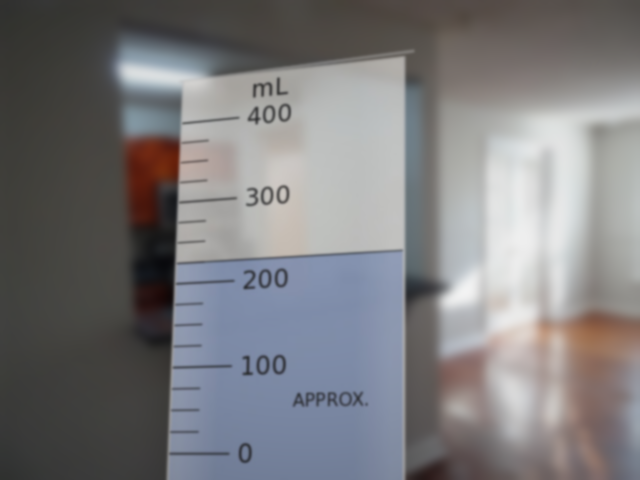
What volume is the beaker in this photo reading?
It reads 225 mL
